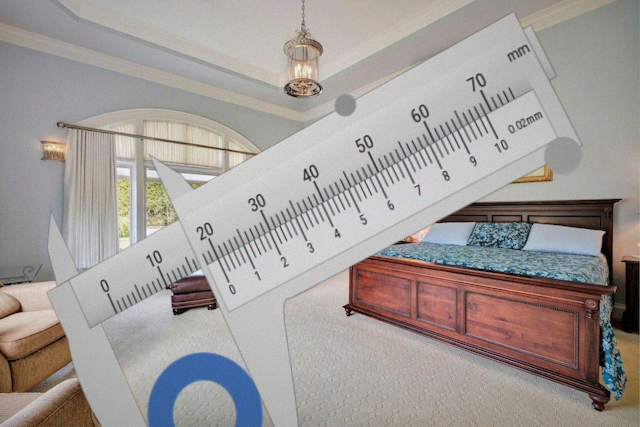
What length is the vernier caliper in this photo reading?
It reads 20.0 mm
